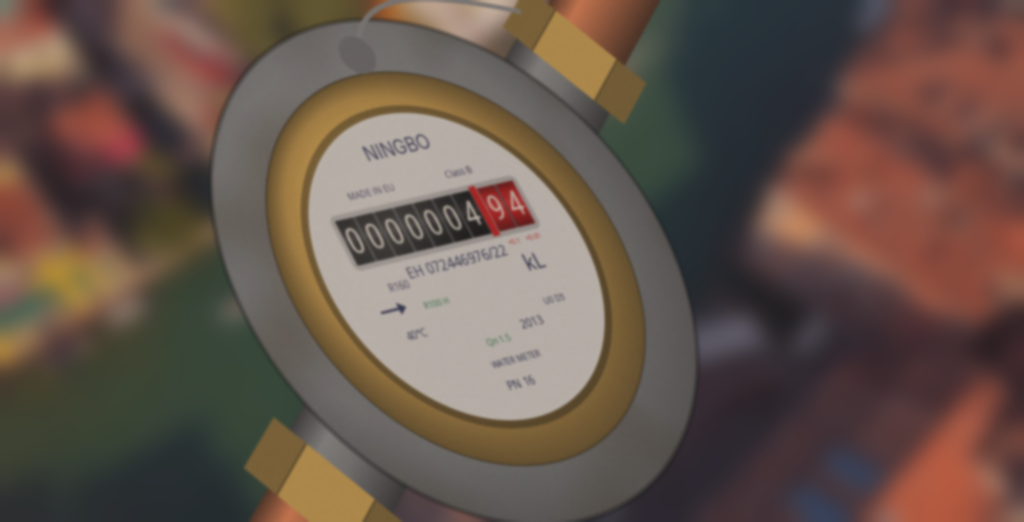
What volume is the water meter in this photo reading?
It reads 4.94 kL
